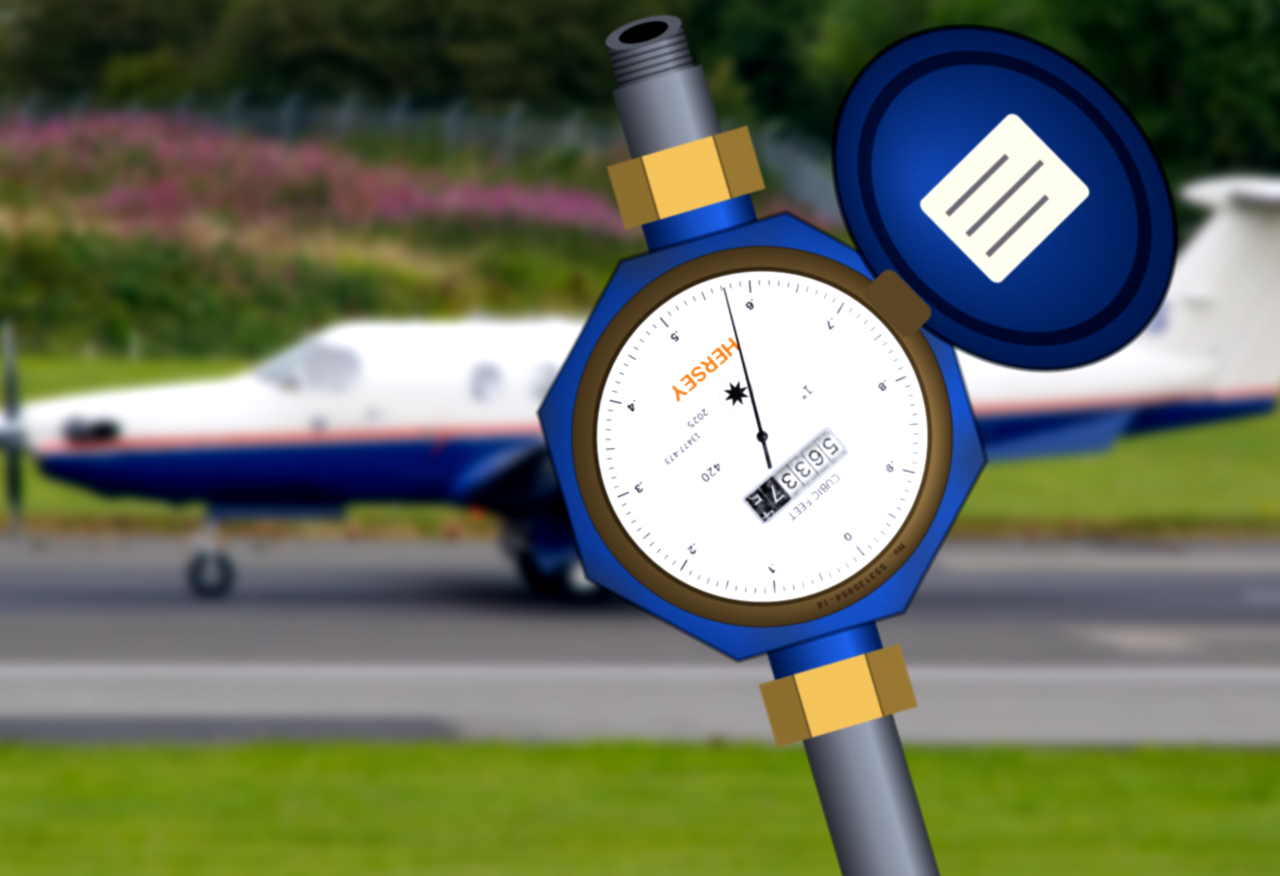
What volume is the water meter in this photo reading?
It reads 563374.57 ft³
